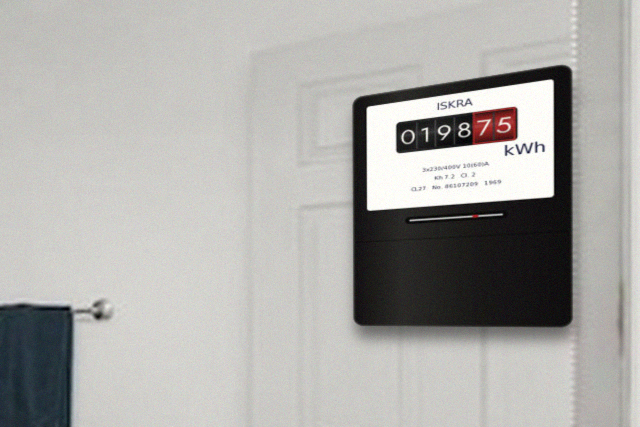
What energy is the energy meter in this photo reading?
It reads 198.75 kWh
